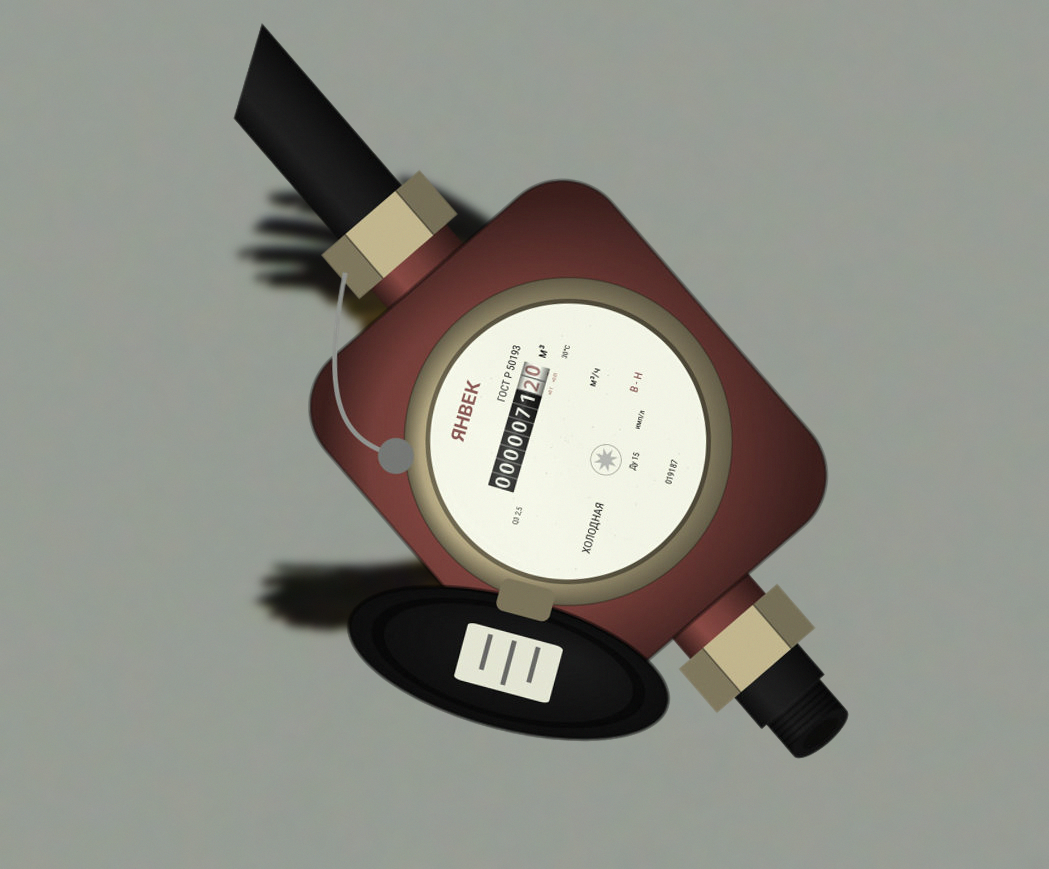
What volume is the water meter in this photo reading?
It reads 71.20 m³
